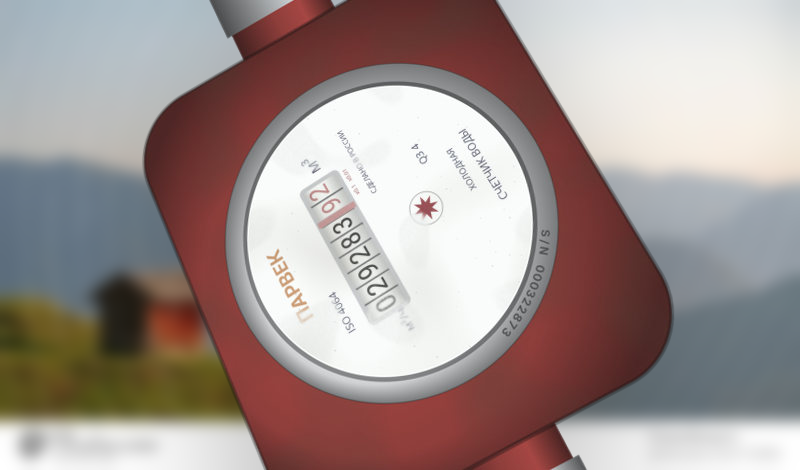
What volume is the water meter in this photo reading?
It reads 29283.92 m³
